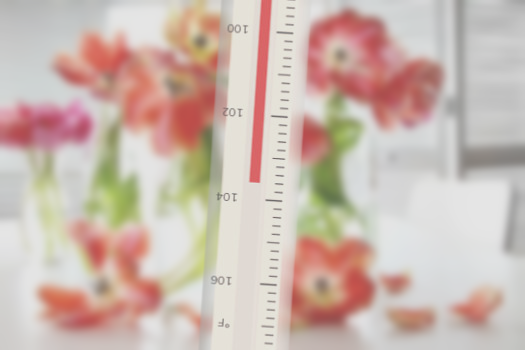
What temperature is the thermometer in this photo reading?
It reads 103.6 °F
